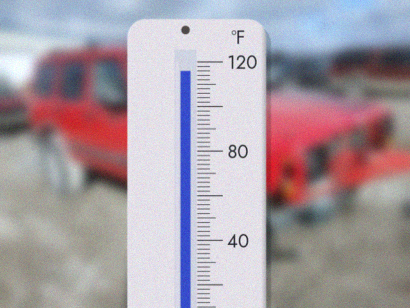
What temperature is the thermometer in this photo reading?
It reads 116 °F
